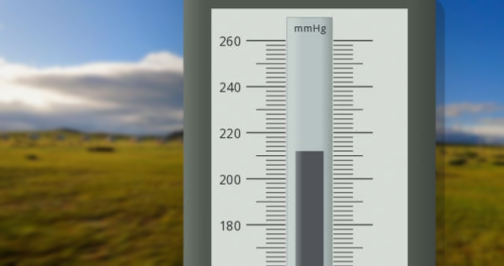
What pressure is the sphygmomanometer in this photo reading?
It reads 212 mmHg
